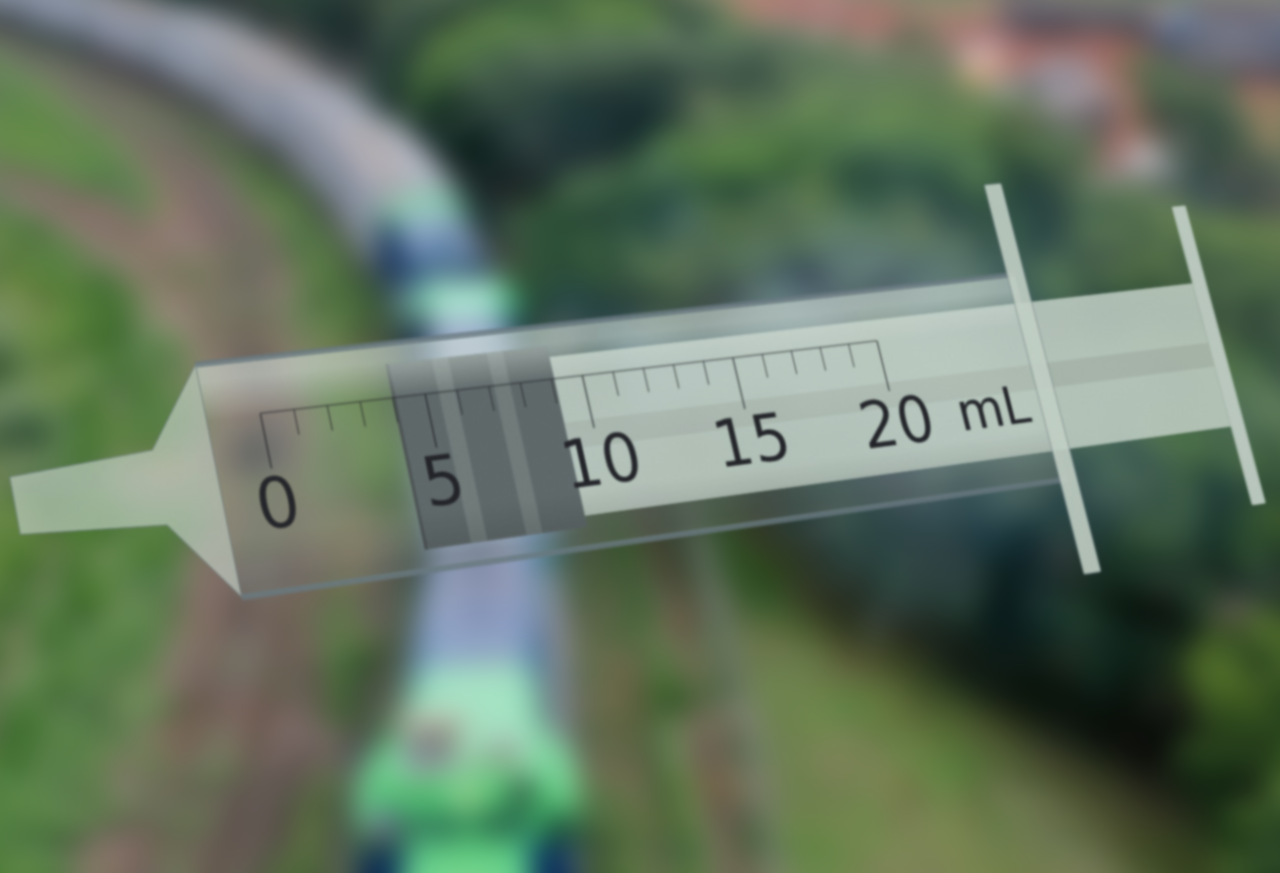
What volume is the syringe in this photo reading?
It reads 4 mL
